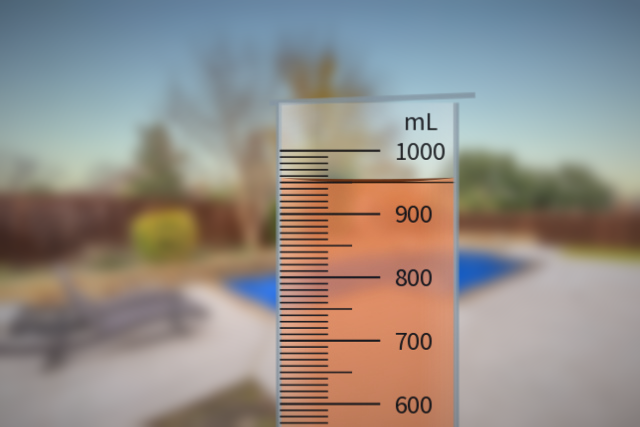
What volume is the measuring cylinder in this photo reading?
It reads 950 mL
